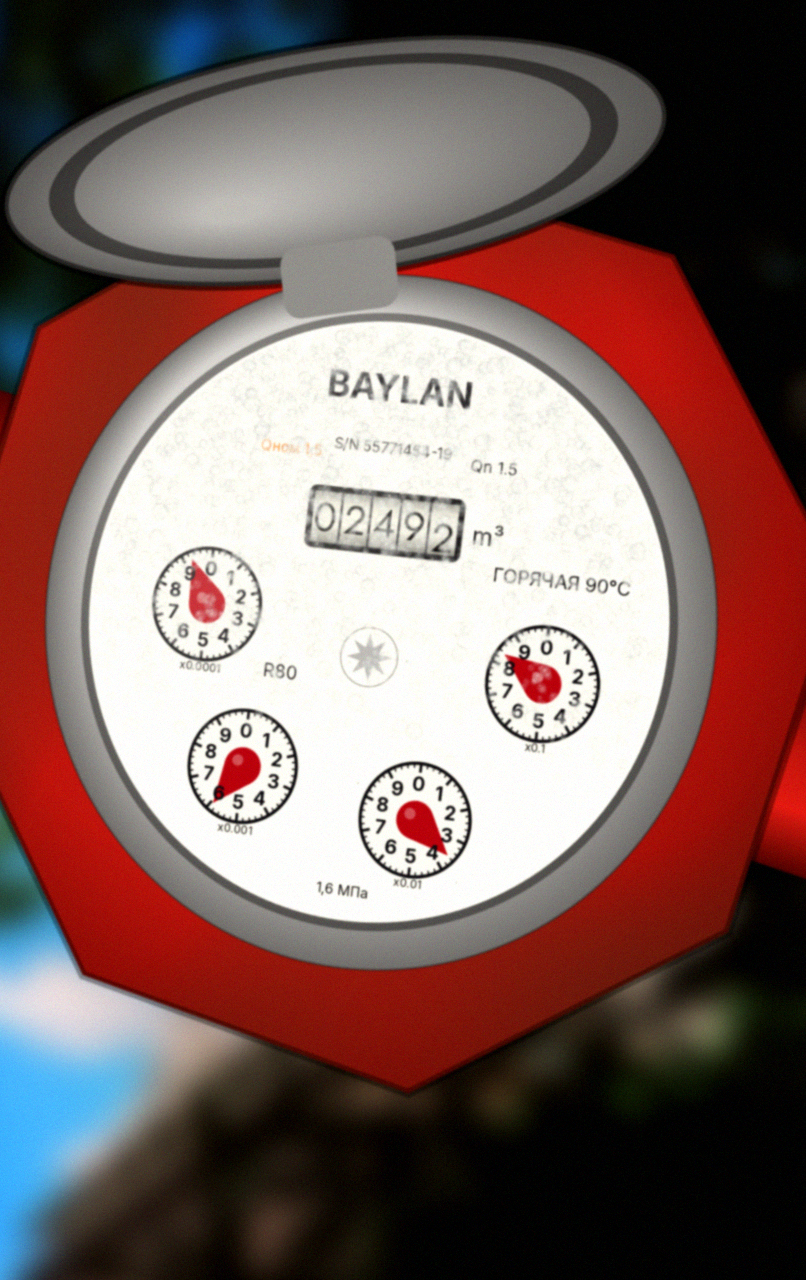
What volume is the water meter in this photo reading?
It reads 2491.8359 m³
